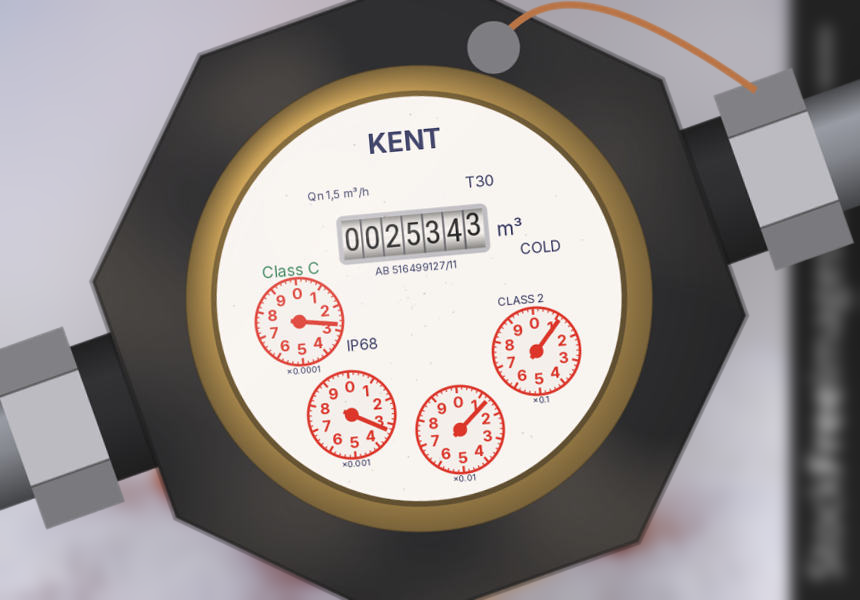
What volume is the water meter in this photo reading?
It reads 25343.1132 m³
